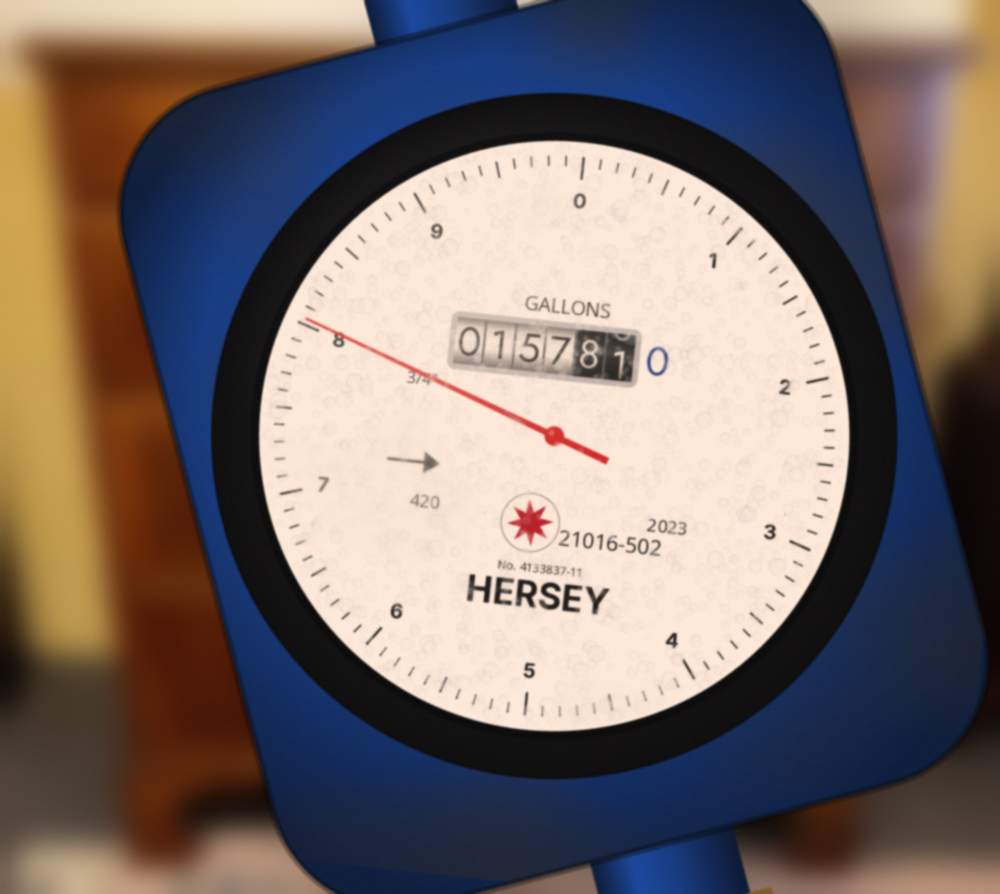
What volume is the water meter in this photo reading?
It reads 157808.0 gal
